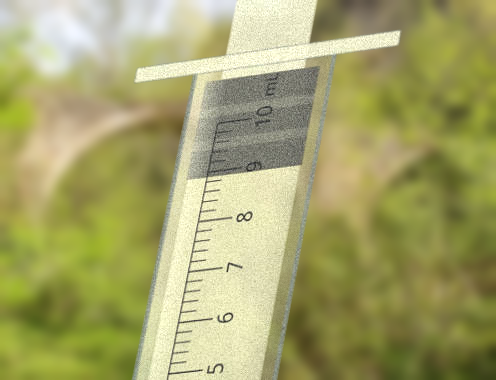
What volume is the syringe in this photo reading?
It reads 8.9 mL
